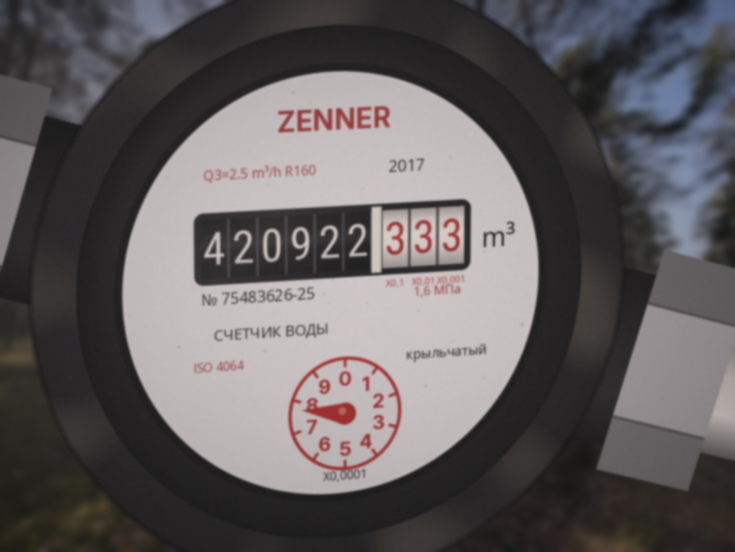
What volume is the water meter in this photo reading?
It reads 420922.3337 m³
